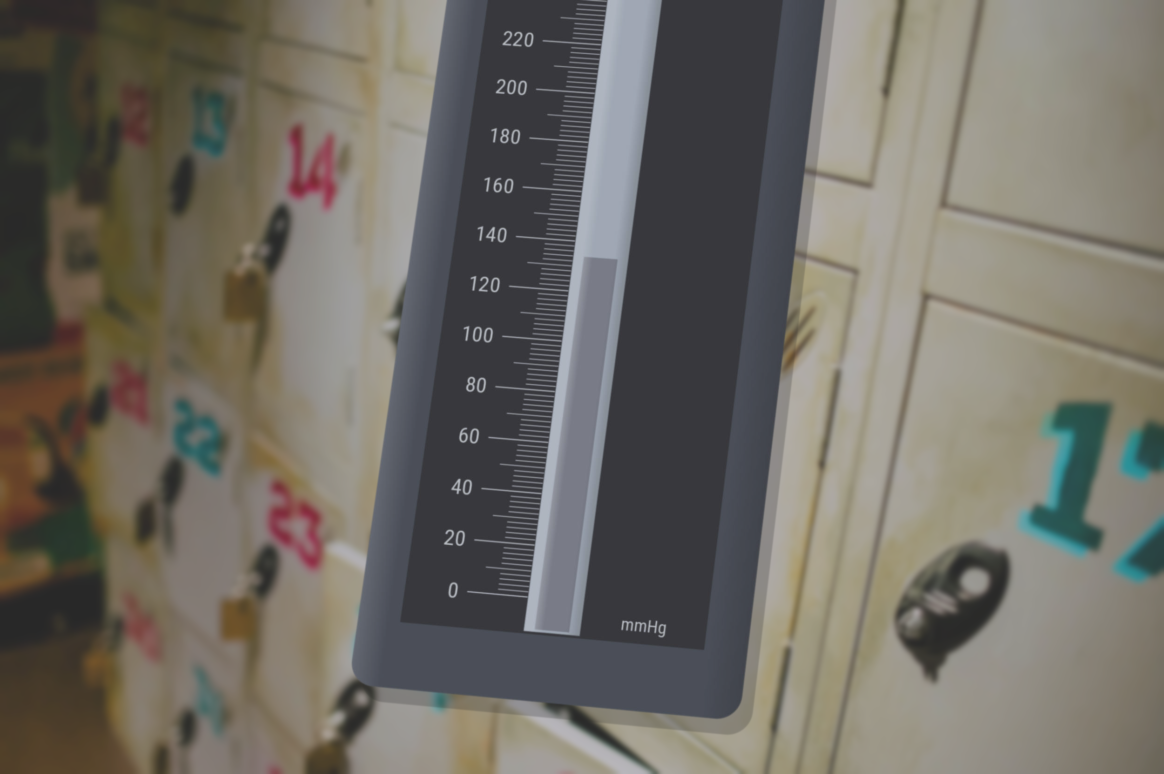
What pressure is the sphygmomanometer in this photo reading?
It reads 134 mmHg
